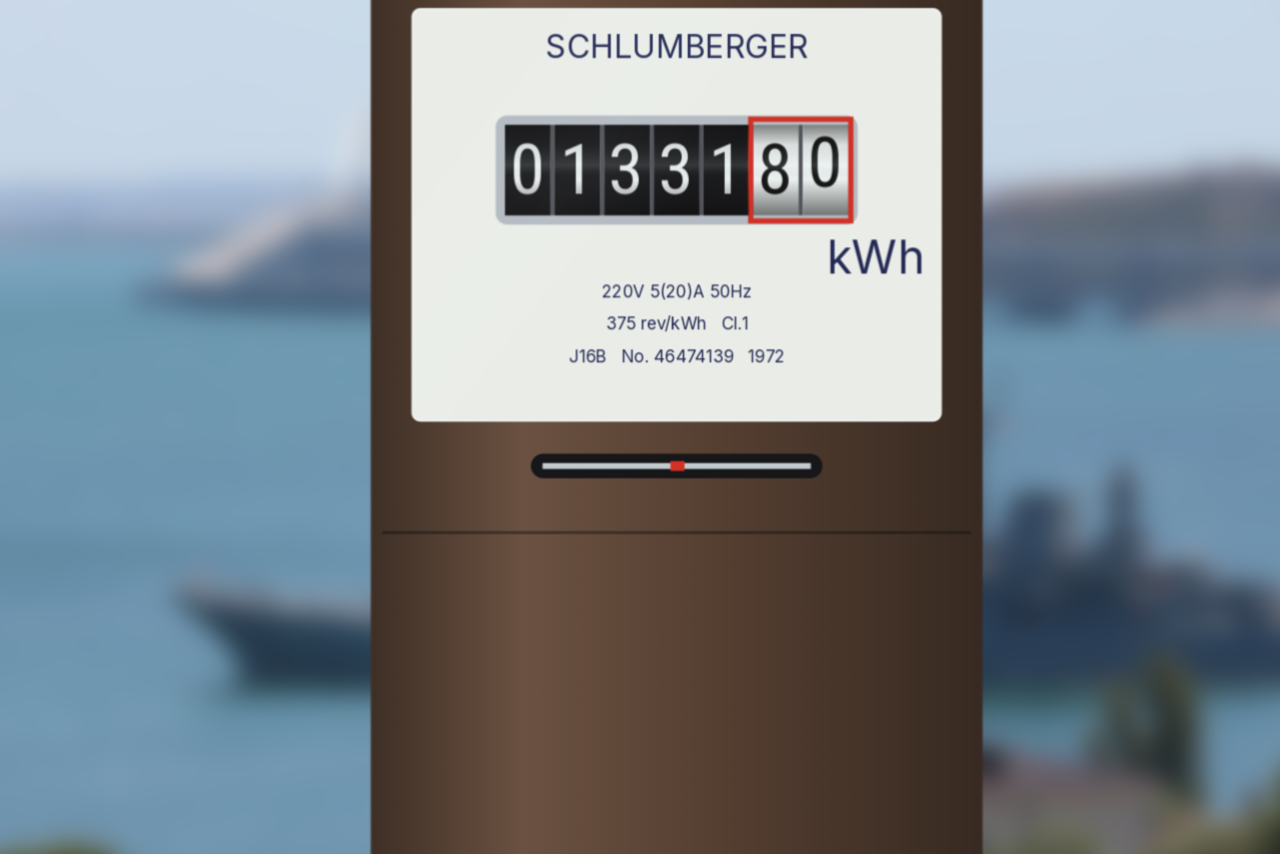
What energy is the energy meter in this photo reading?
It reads 1331.80 kWh
